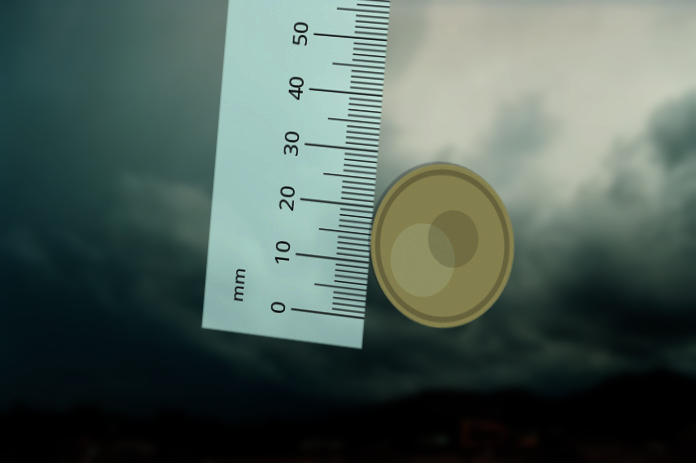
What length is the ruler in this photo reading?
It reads 29 mm
